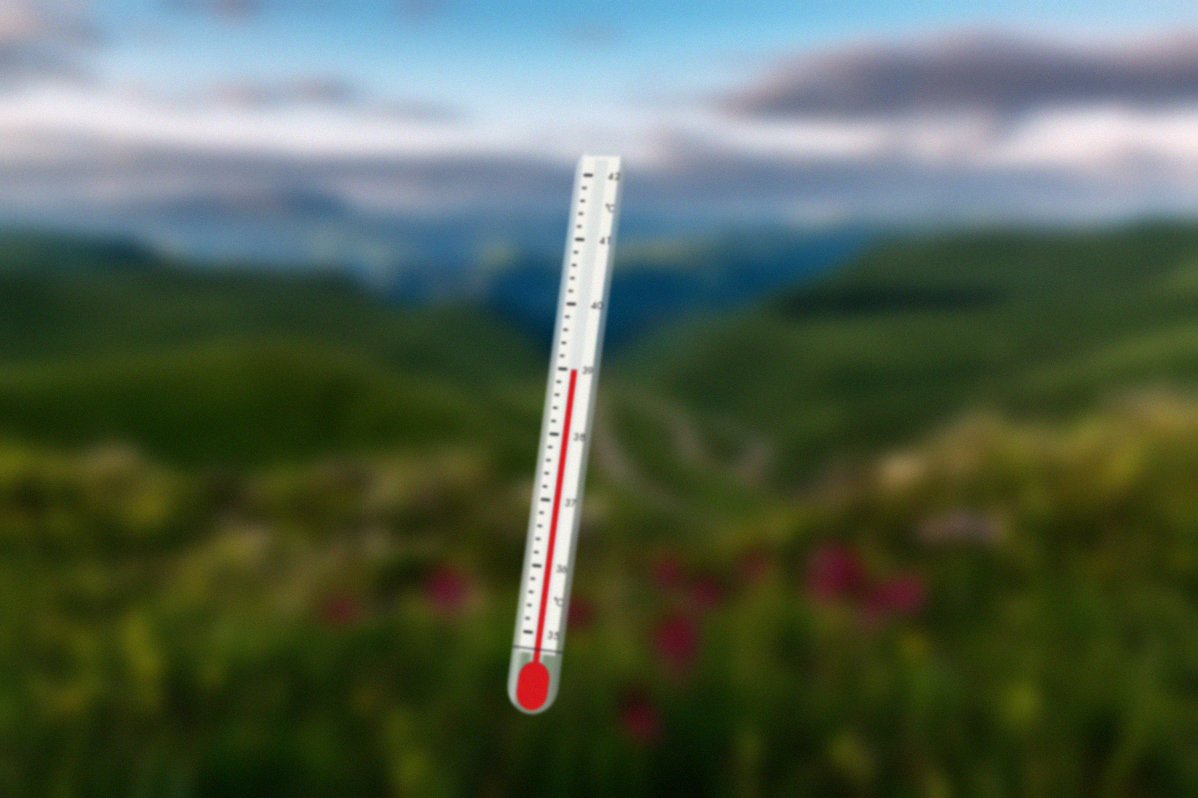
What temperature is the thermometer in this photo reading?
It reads 39 °C
